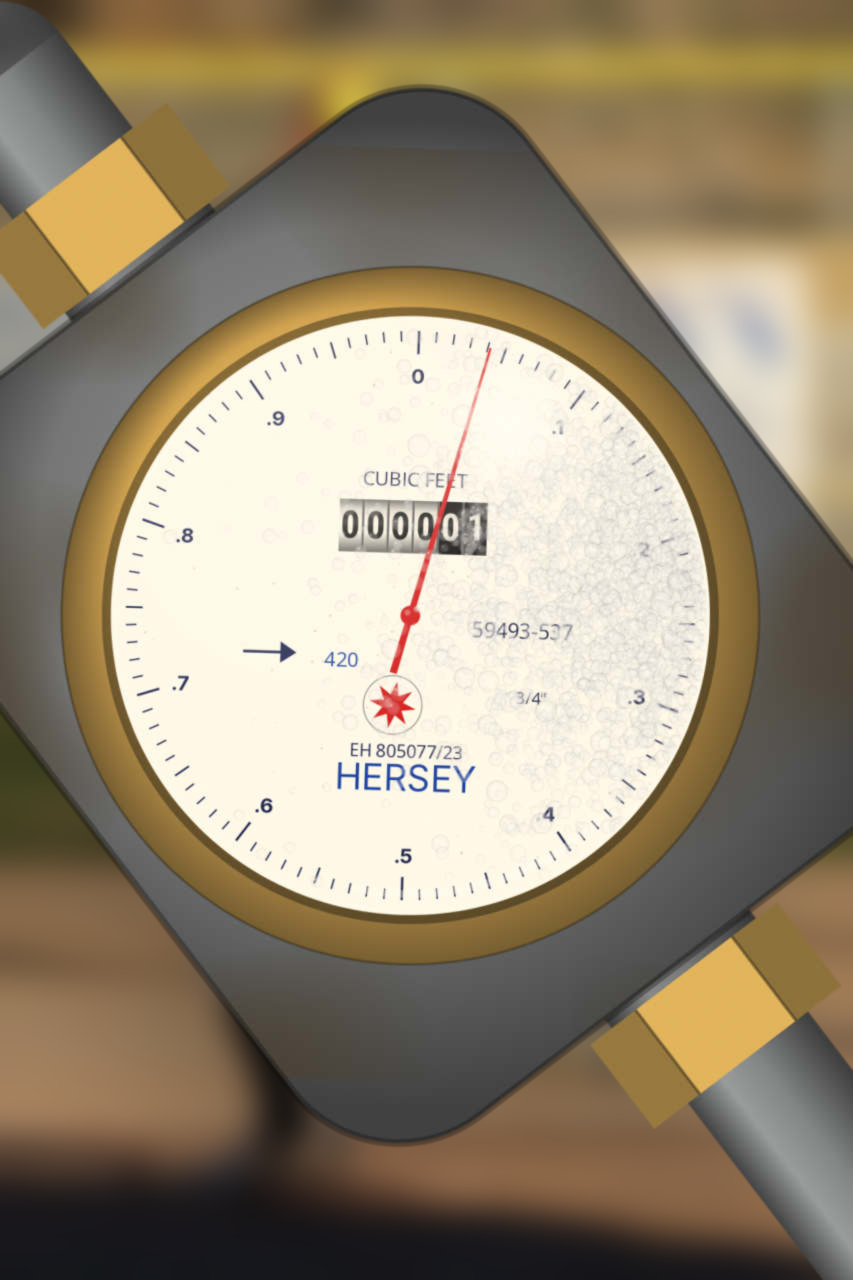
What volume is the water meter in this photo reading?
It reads 1.04 ft³
